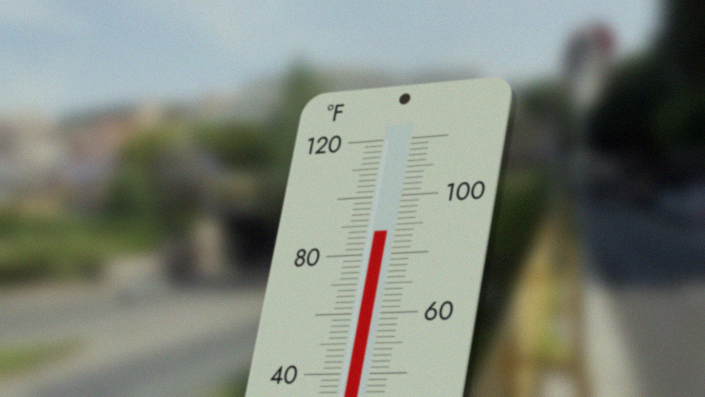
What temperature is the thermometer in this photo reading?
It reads 88 °F
